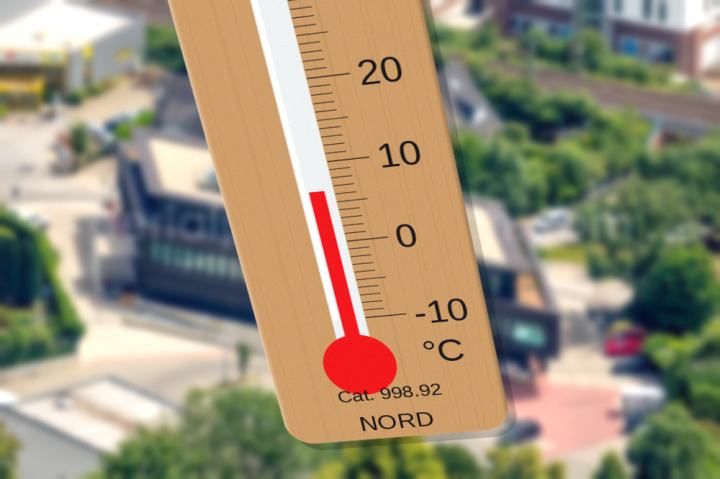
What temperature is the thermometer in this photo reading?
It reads 6.5 °C
